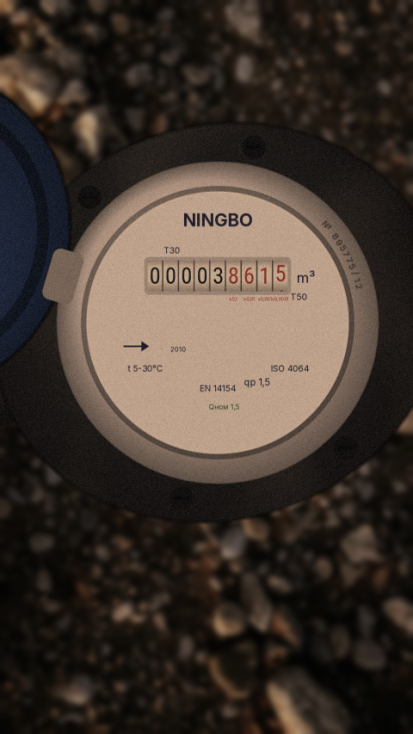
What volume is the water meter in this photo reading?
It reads 3.8615 m³
